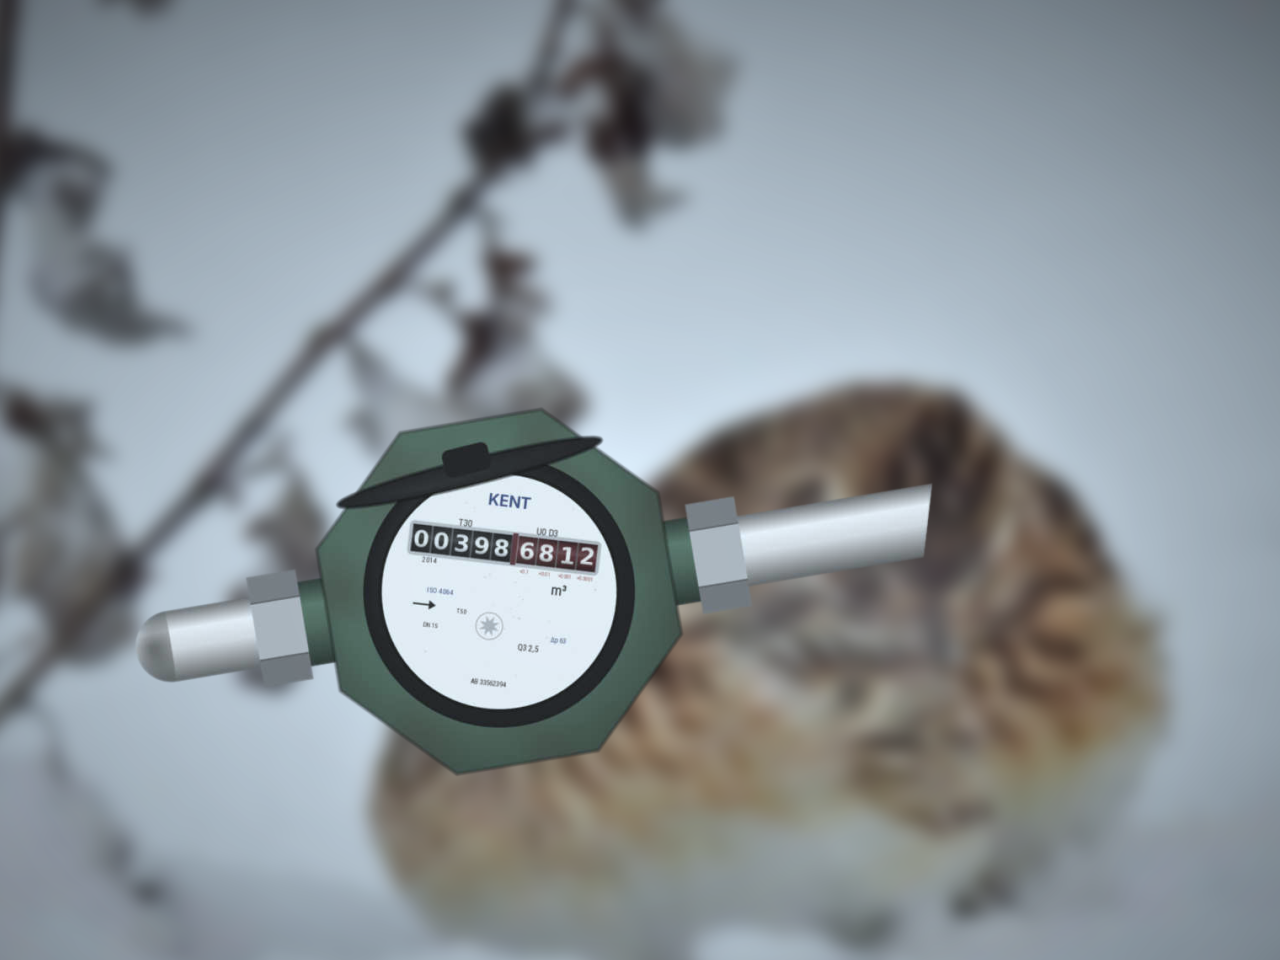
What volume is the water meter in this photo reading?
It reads 398.6812 m³
